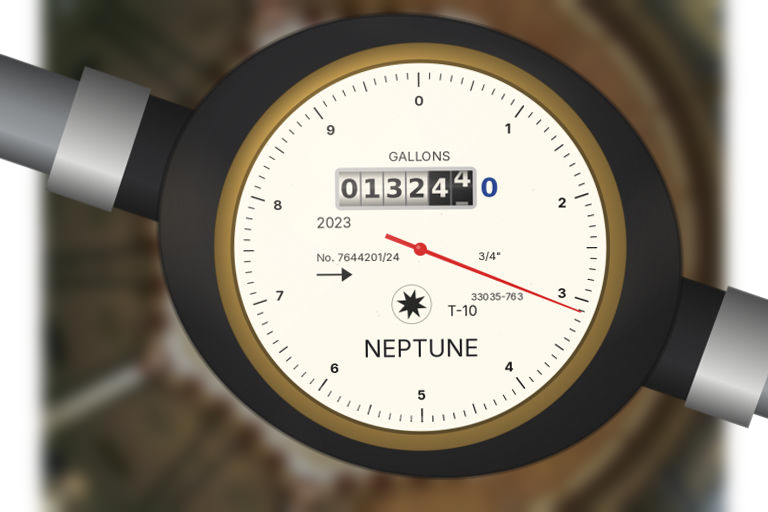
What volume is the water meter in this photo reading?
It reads 132443.1 gal
